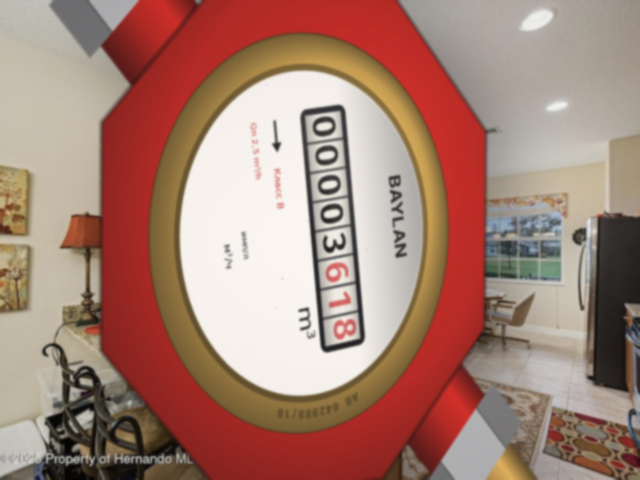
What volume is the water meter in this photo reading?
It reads 3.618 m³
